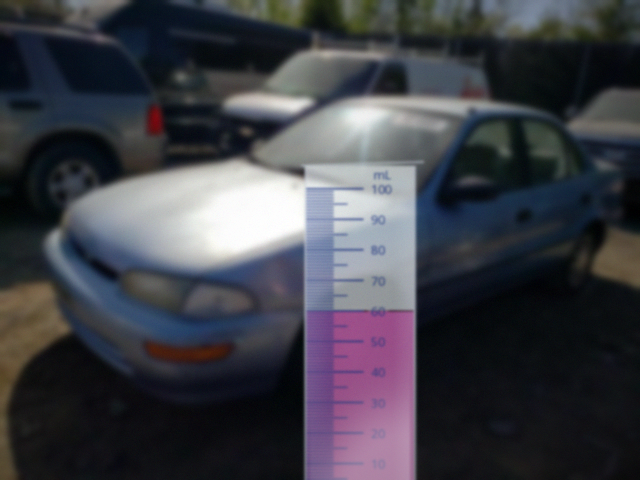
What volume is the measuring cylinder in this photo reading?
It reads 60 mL
